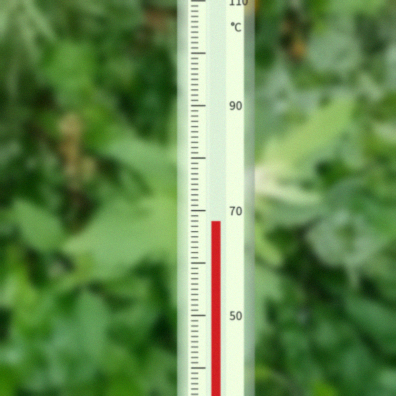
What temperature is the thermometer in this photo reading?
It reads 68 °C
